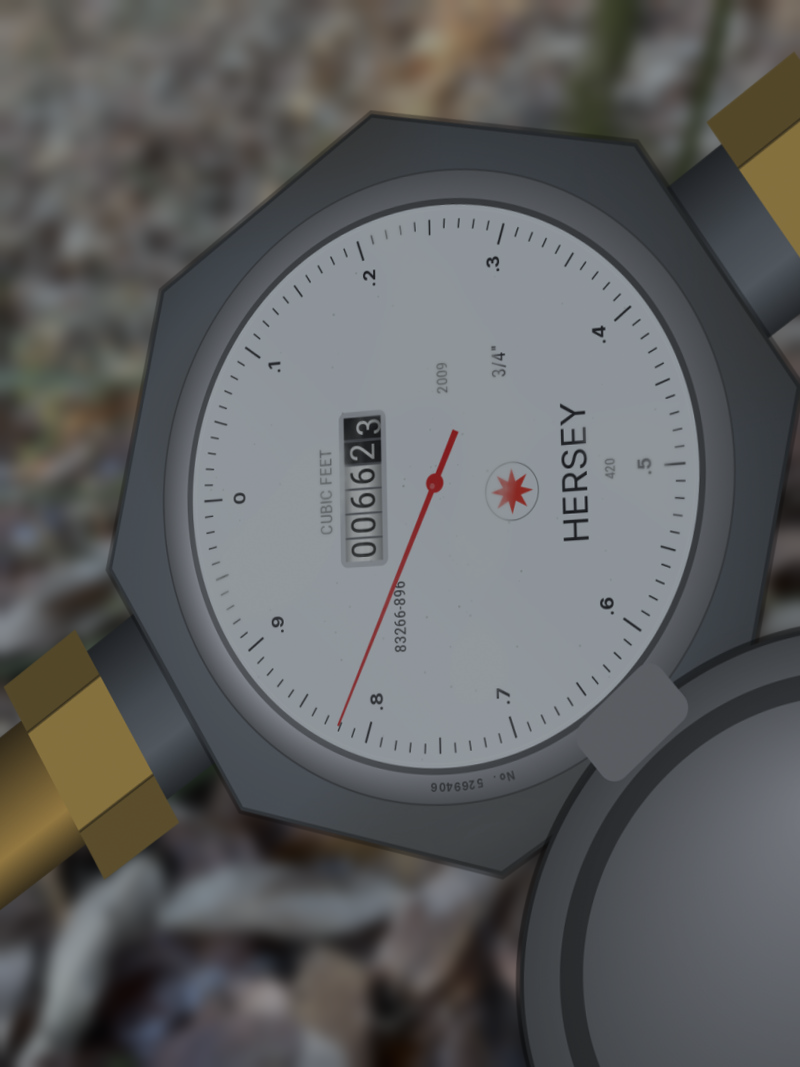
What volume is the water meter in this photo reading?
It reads 6622.82 ft³
